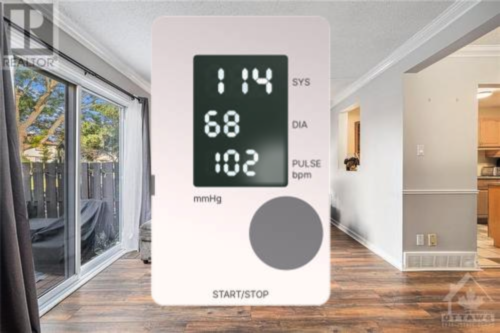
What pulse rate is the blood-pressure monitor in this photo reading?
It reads 102 bpm
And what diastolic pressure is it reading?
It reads 68 mmHg
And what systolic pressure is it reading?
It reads 114 mmHg
